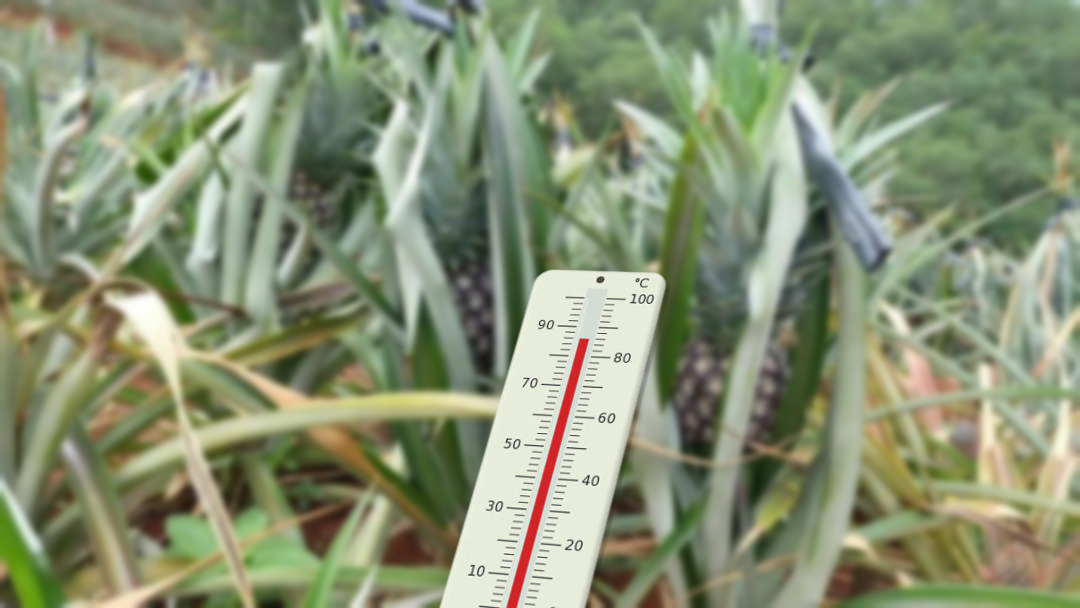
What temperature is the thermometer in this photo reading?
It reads 86 °C
